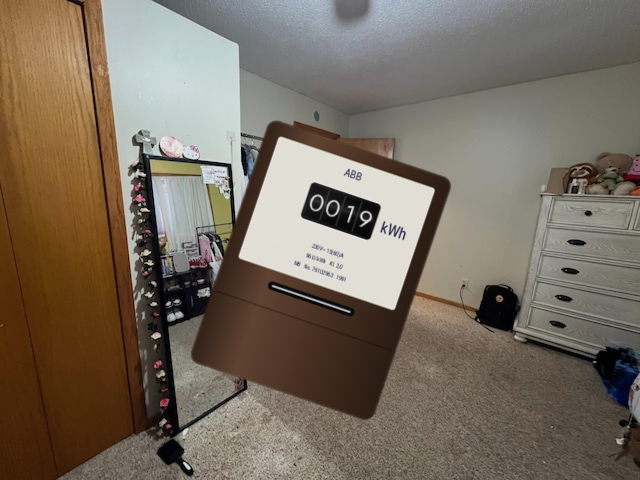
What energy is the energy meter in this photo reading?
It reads 19 kWh
